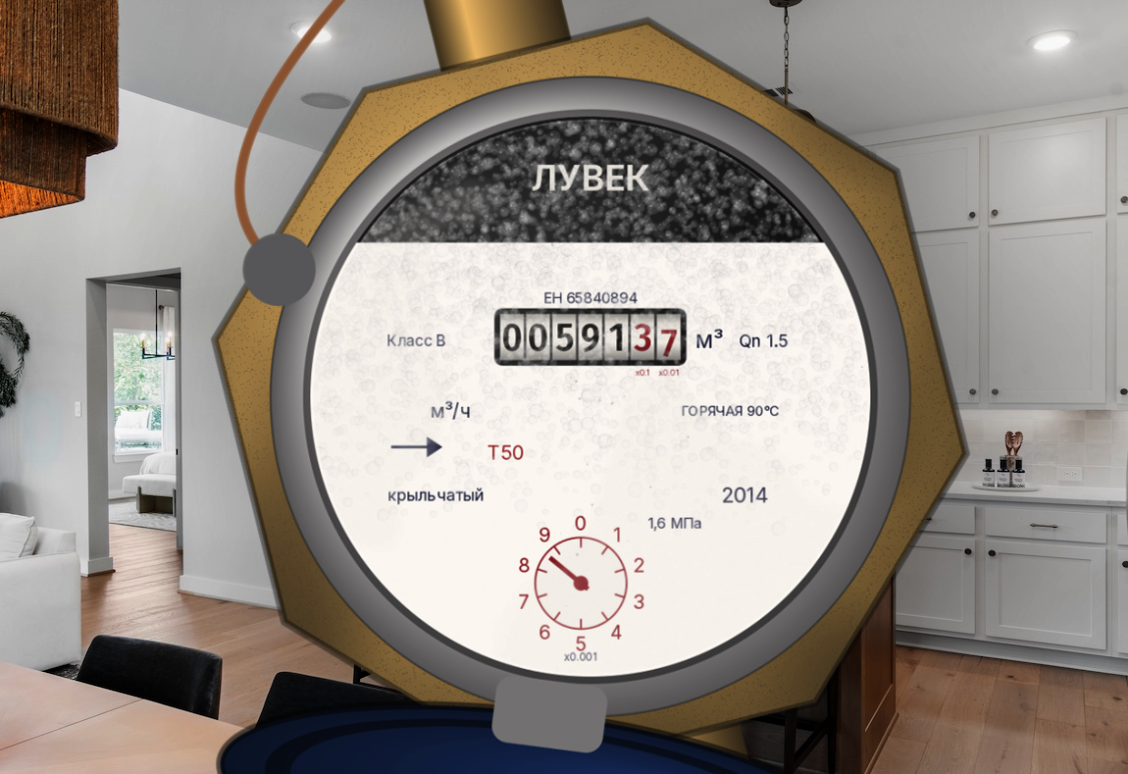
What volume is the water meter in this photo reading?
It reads 591.368 m³
